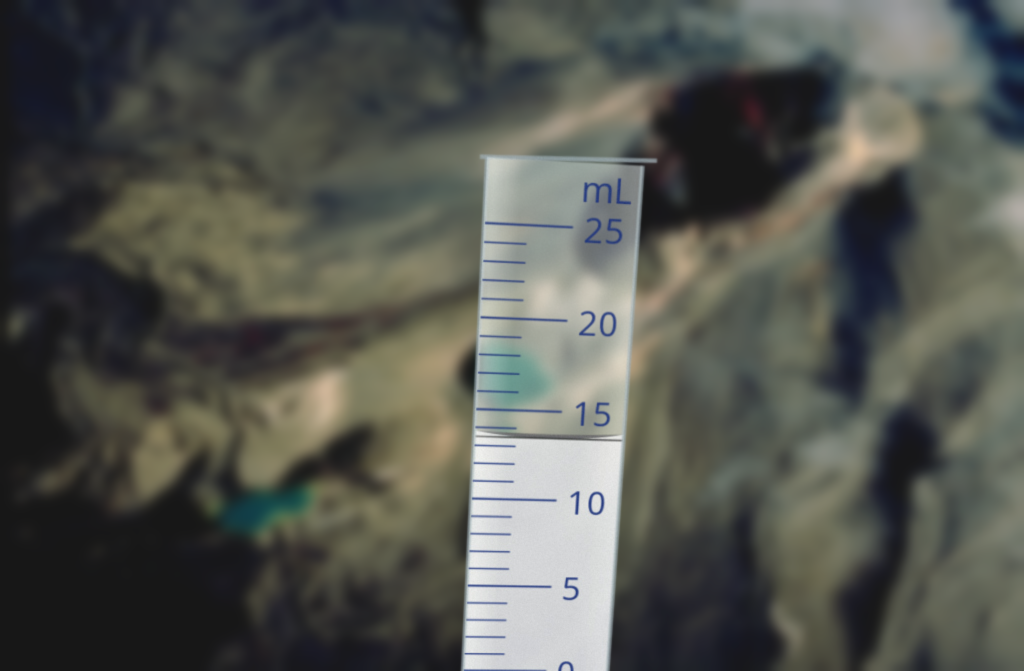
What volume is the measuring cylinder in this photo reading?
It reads 13.5 mL
